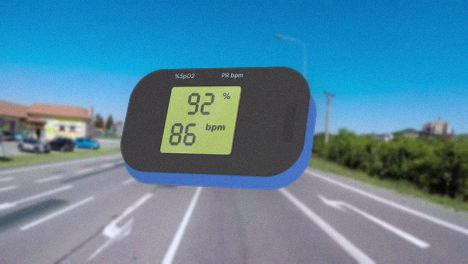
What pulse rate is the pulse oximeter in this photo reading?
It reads 86 bpm
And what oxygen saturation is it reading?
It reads 92 %
